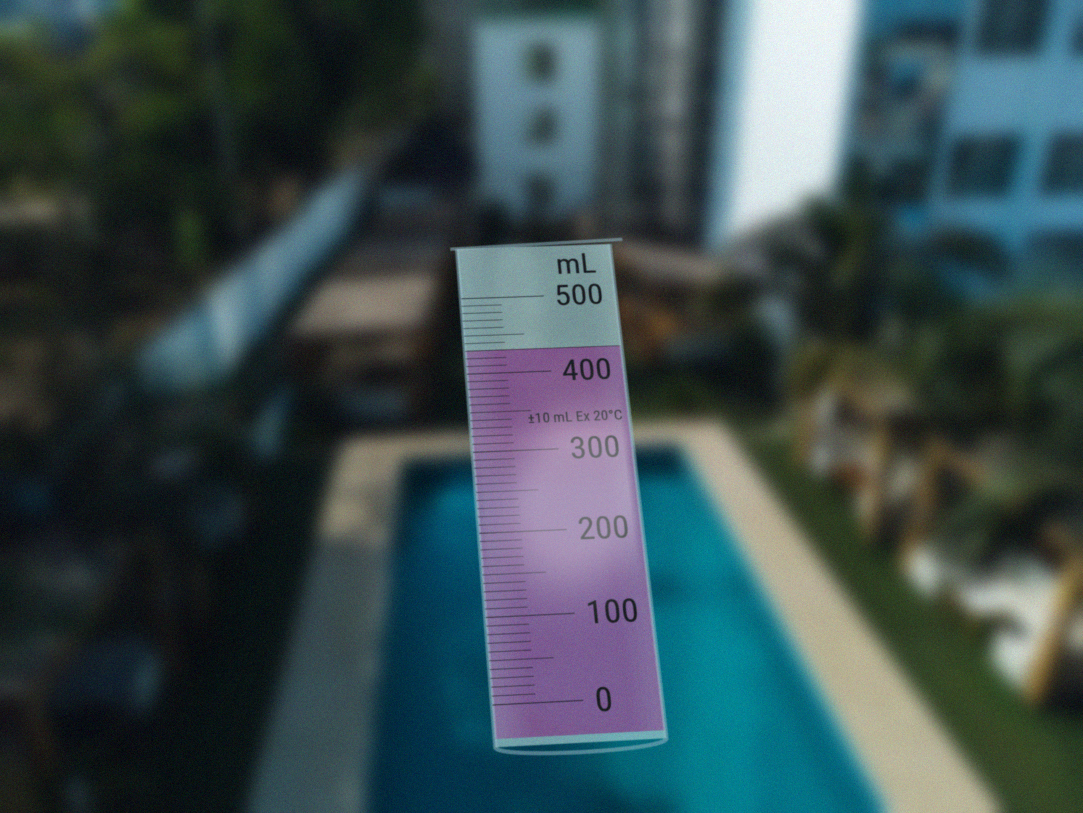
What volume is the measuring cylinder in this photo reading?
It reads 430 mL
